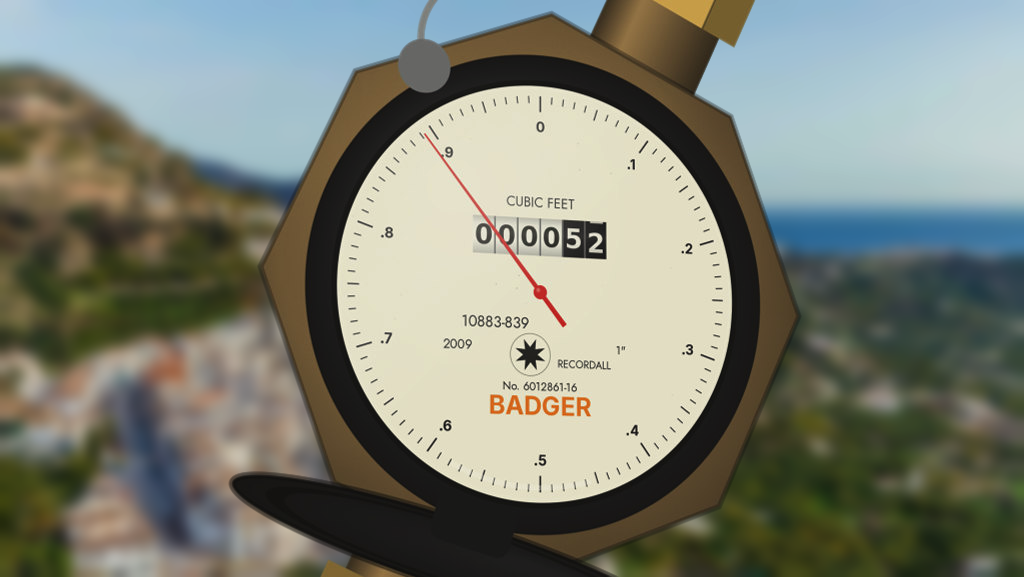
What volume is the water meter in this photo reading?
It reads 51.89 ft³
